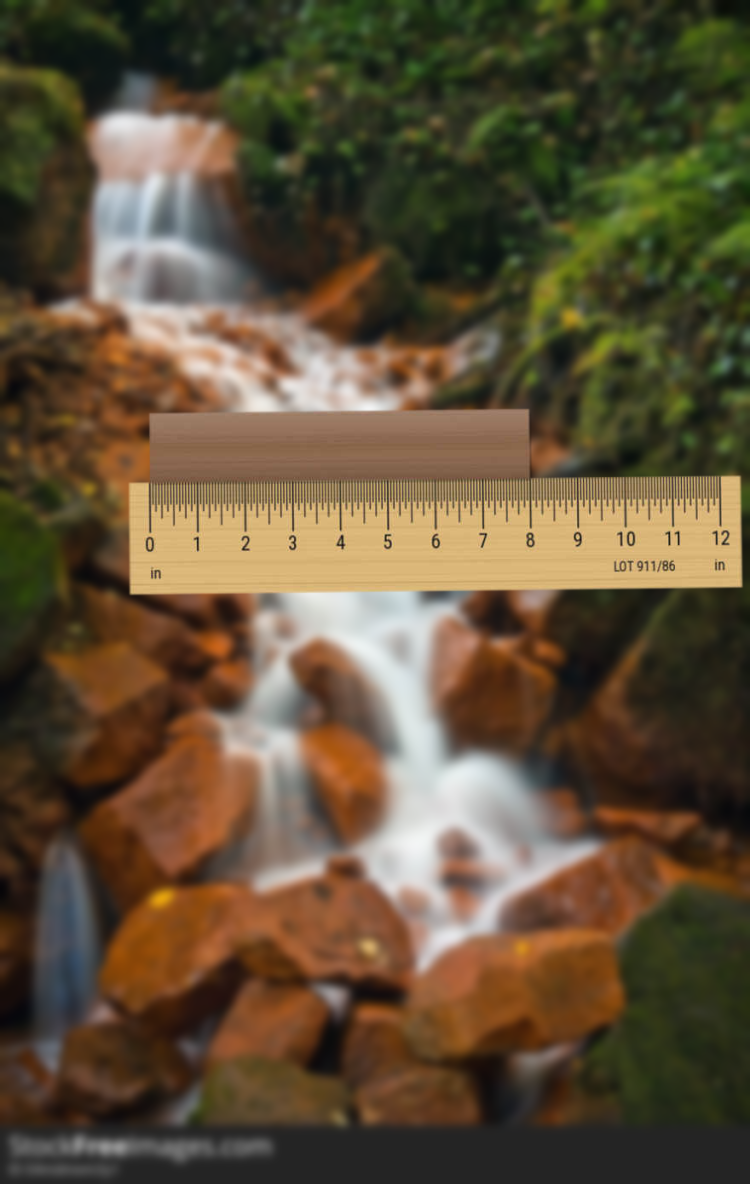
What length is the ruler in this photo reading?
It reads 8 in
